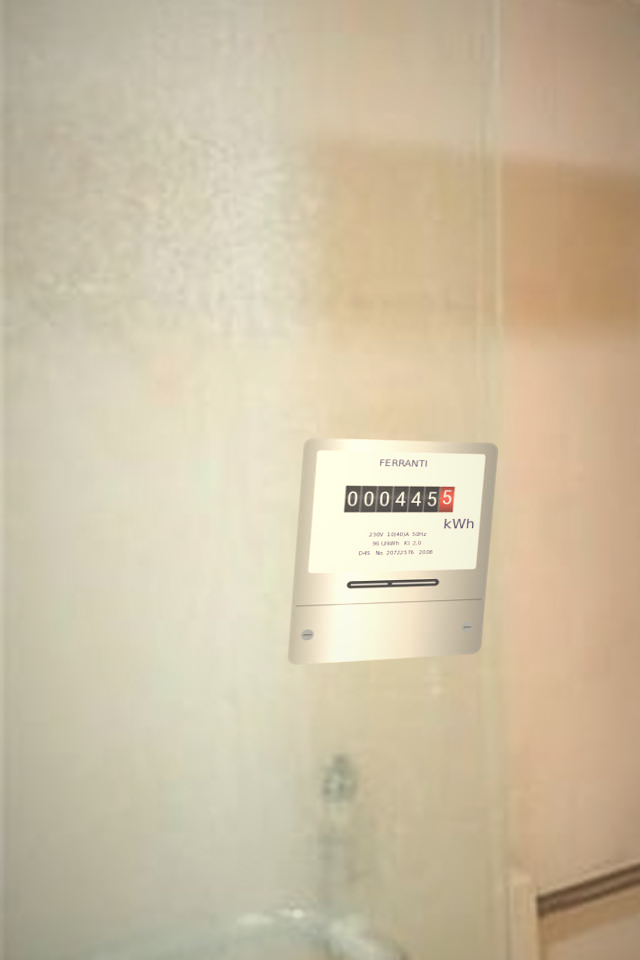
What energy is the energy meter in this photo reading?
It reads 445.5 kWh
